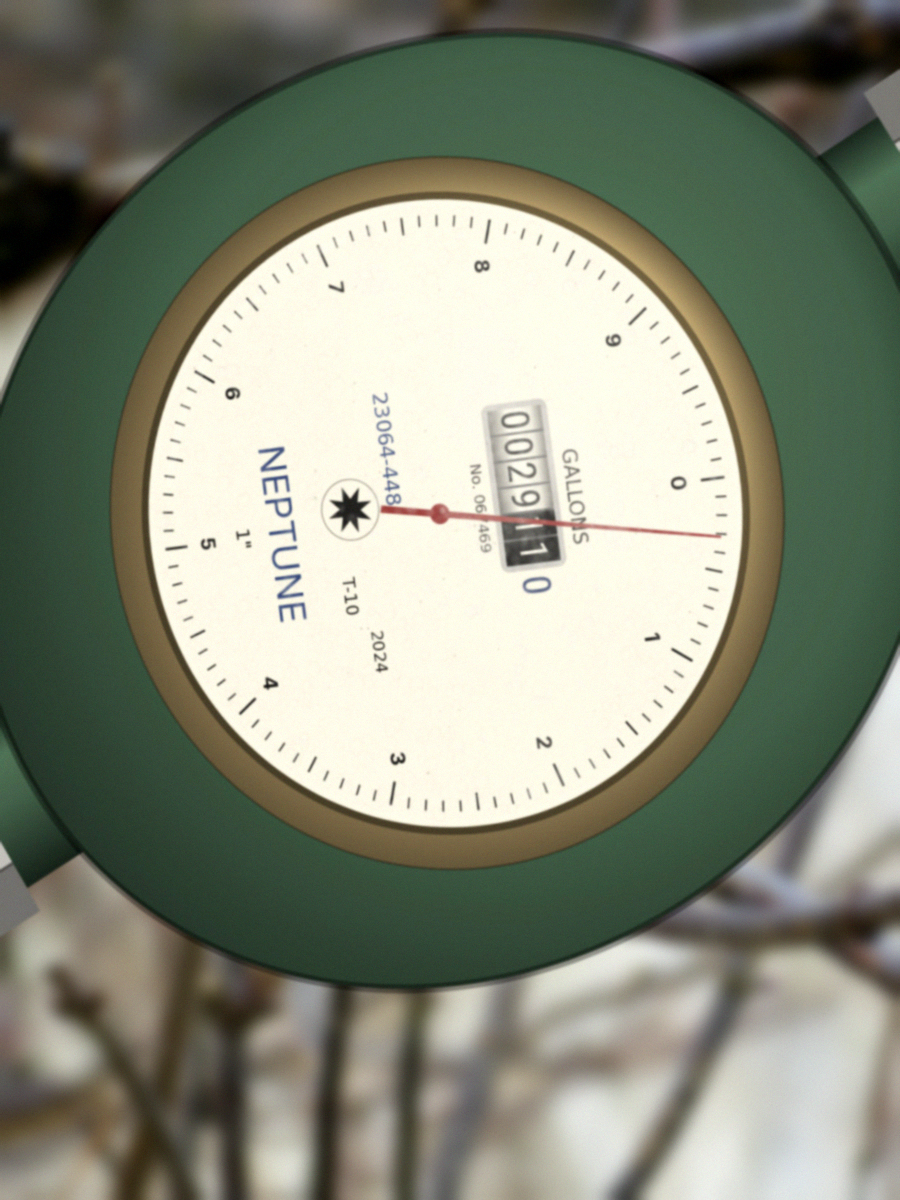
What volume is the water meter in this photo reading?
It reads 29110.3 gal
